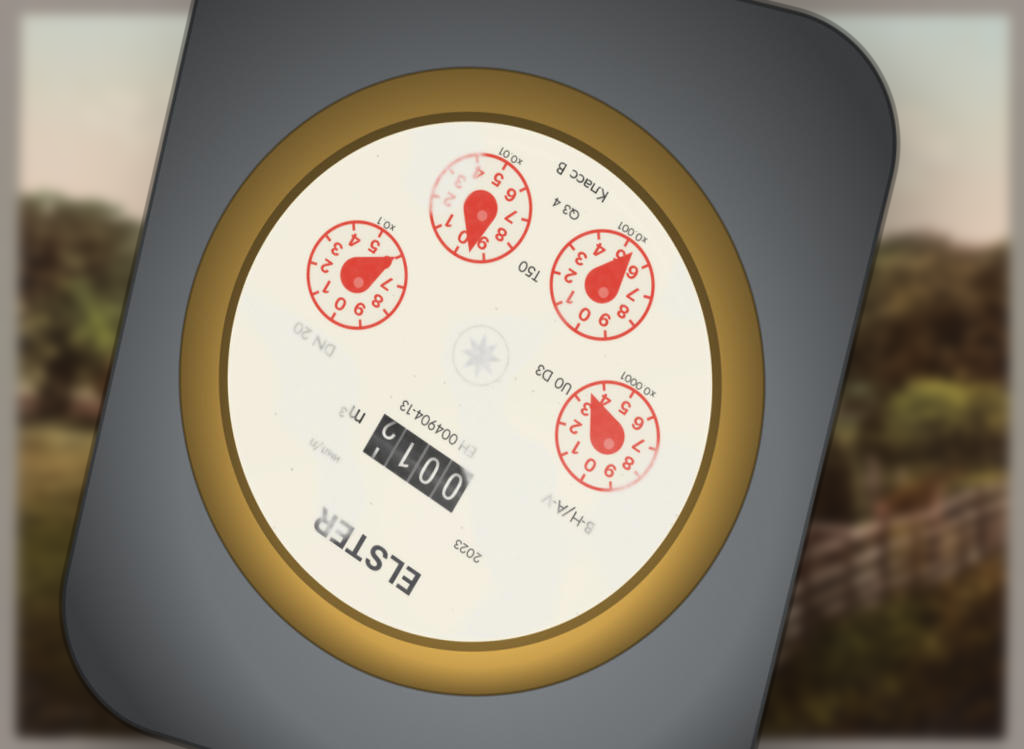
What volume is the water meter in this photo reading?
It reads 11.5953 m³
